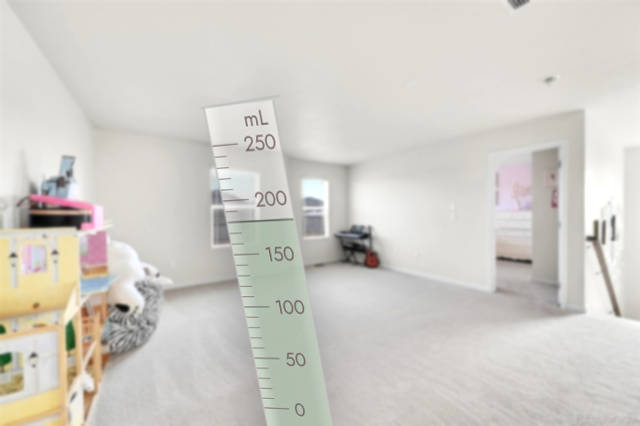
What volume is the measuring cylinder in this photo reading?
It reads 180 mL
